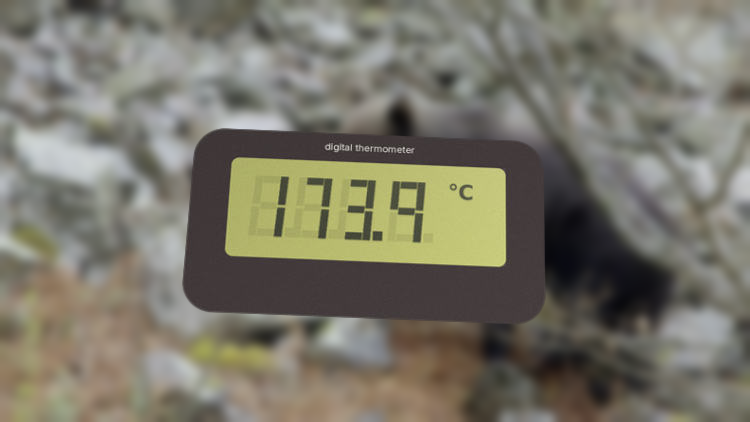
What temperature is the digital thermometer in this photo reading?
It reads 173.9 °C
